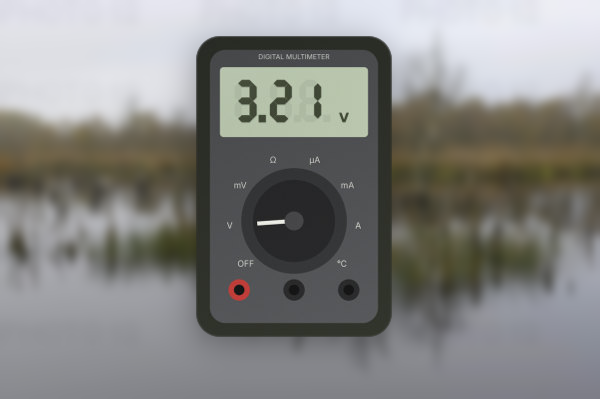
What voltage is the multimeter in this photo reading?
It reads 3.21 V
